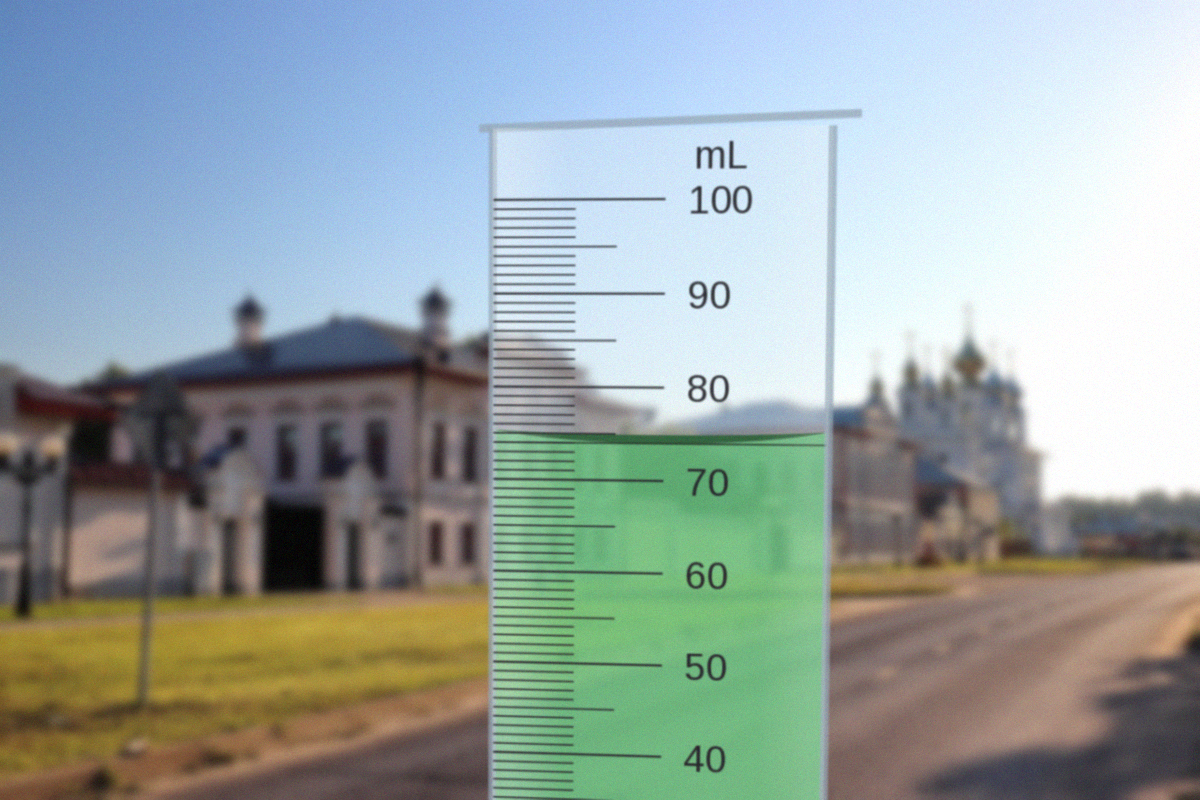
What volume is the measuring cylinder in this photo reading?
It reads 74 mL
